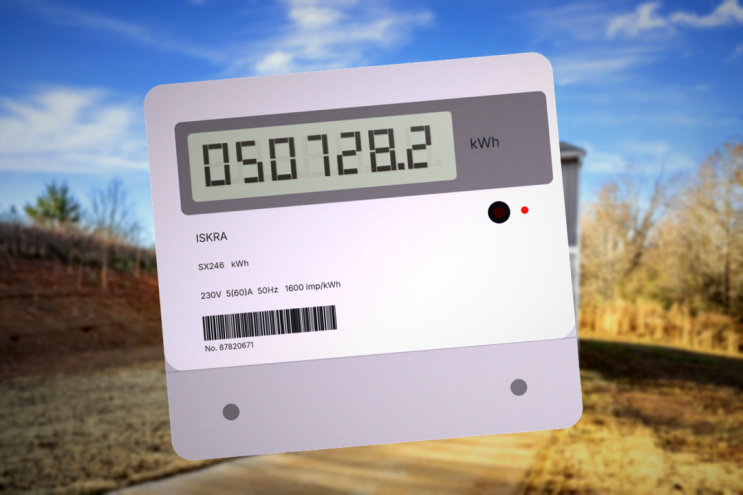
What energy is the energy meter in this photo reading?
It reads 50728.2 kWh
